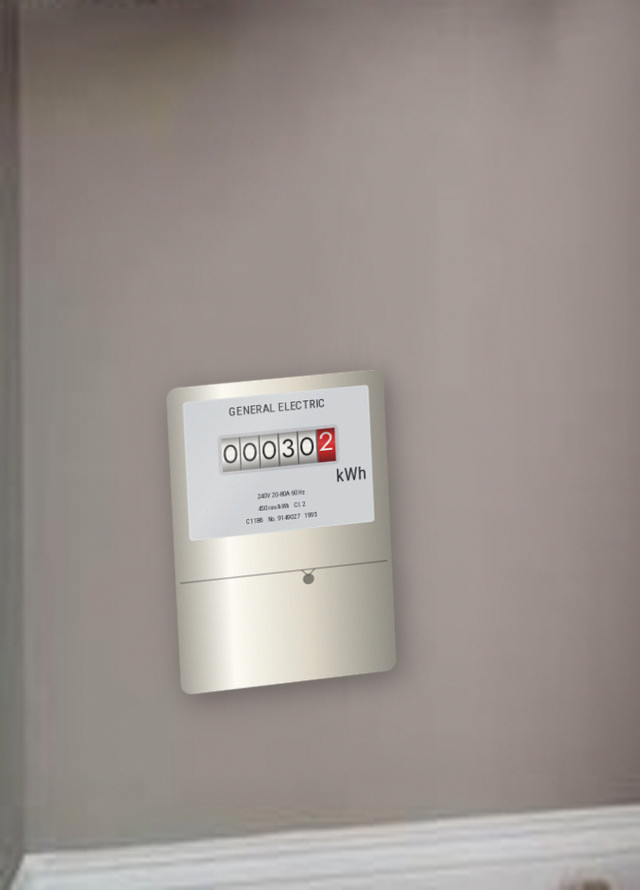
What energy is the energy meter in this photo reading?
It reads 30.2 kWh
